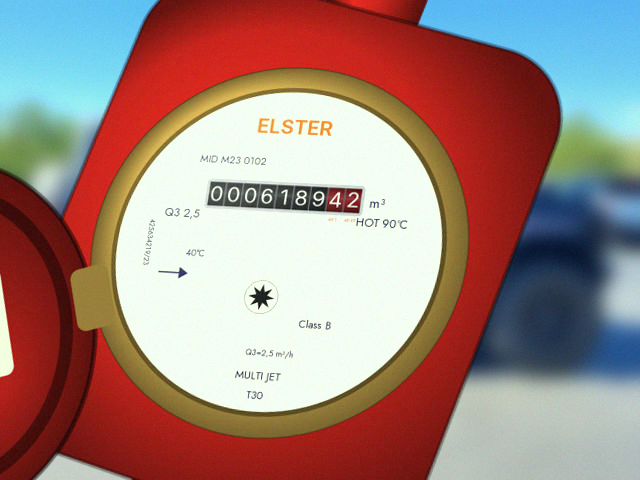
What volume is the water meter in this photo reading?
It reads 6189.42 m³
